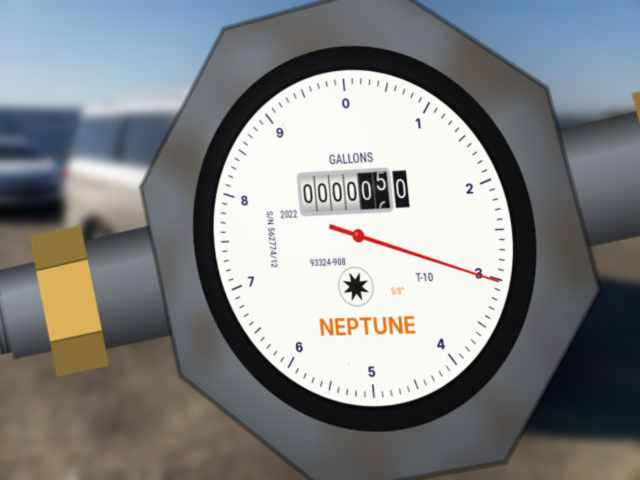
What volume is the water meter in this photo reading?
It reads 53.0 gal
